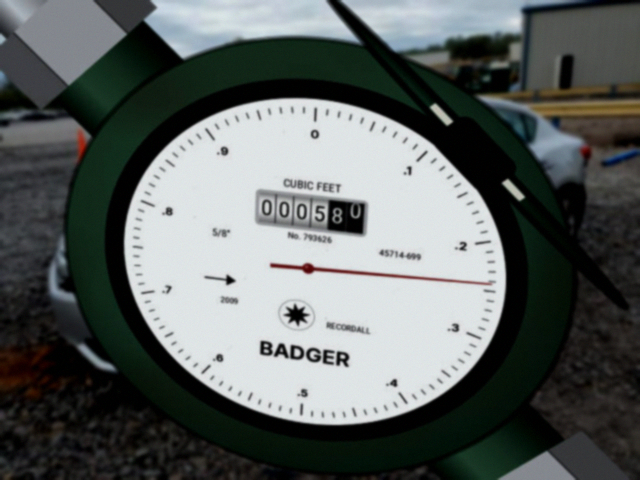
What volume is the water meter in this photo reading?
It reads 580.24 ft³
